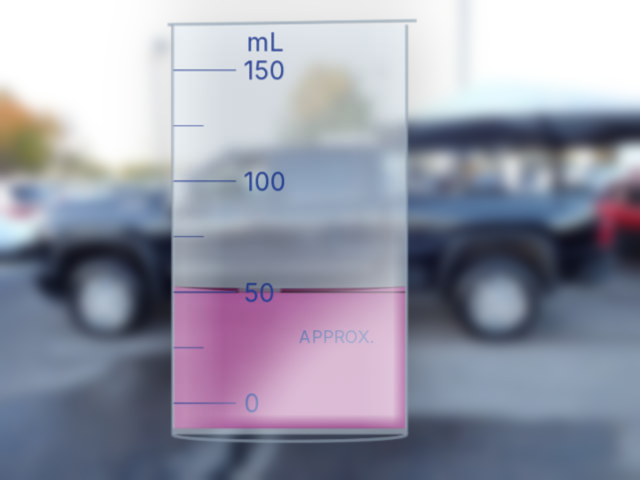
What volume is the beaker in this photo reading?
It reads 50 mL
